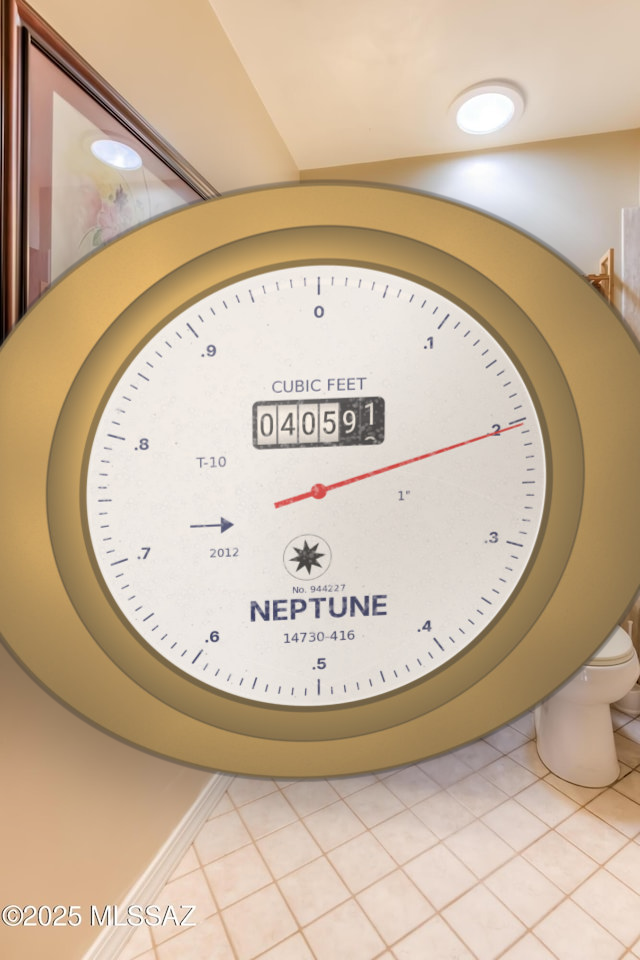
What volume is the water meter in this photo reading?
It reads 40591.20 ft³
